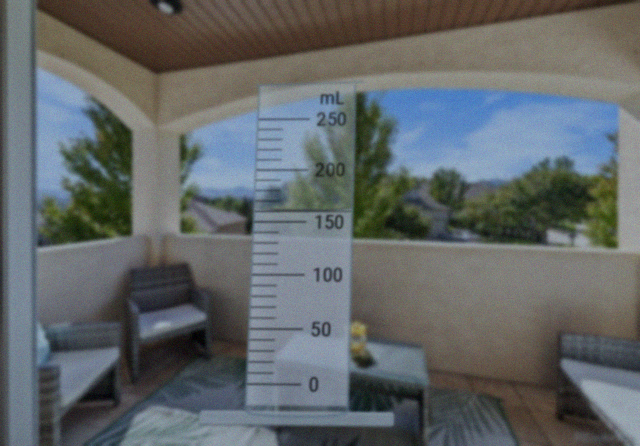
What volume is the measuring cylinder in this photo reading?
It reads 160 mL
